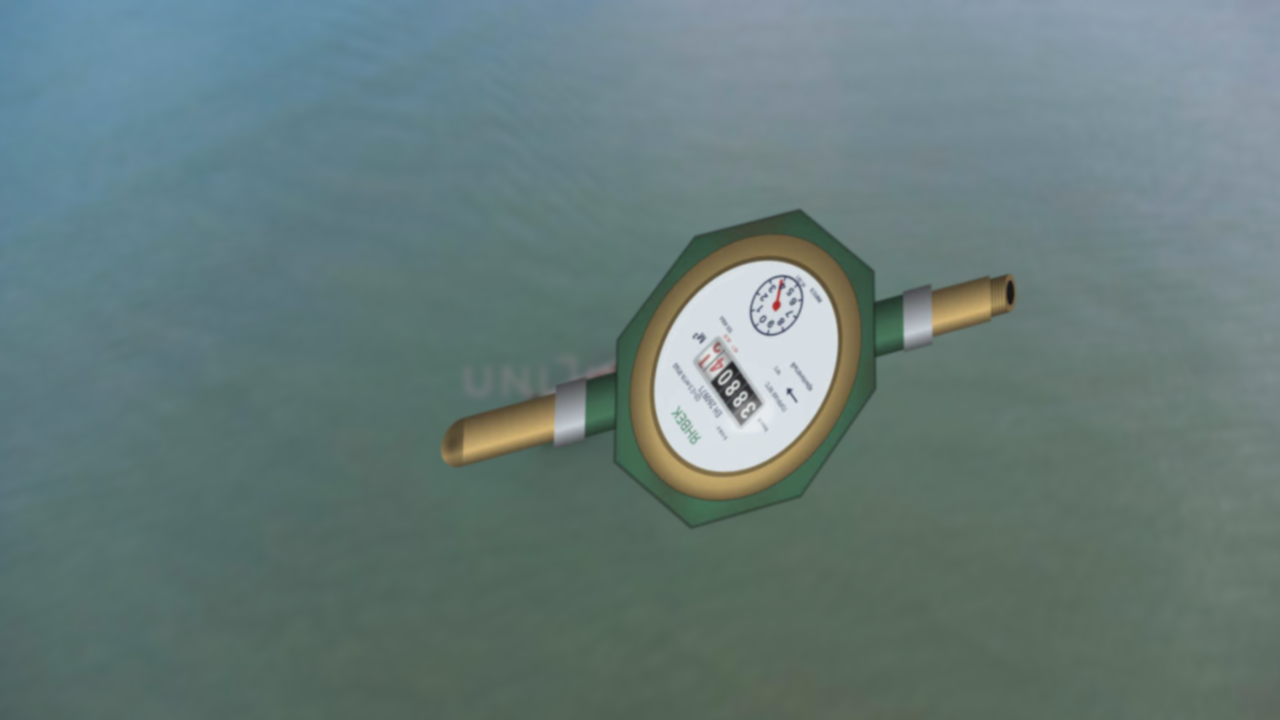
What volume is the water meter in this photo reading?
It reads 3880.413 m³
